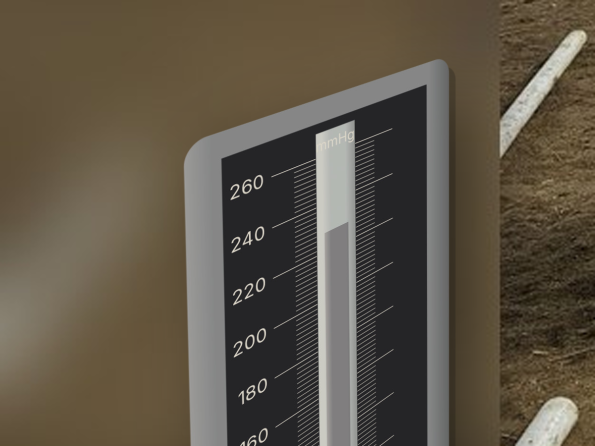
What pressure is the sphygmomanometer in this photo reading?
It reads 228 mmHg
